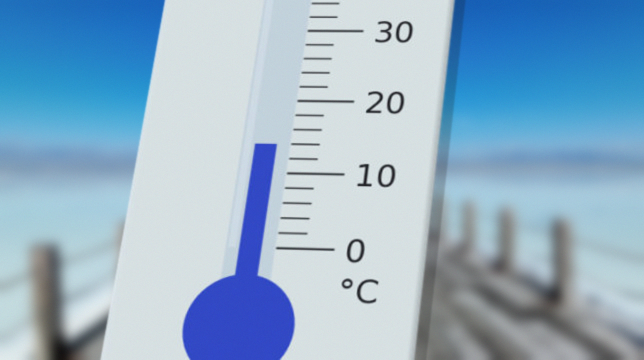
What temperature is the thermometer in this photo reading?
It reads 14 °C
